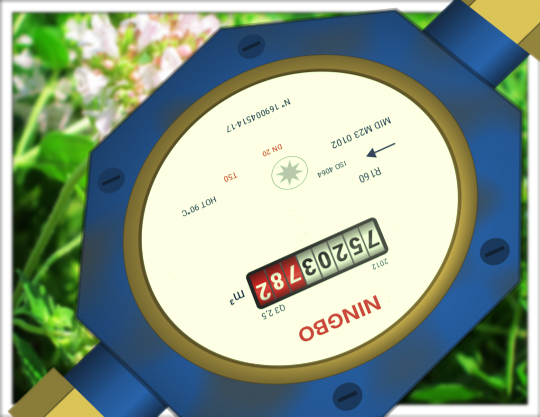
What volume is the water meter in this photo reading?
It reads 75203.782 m³
